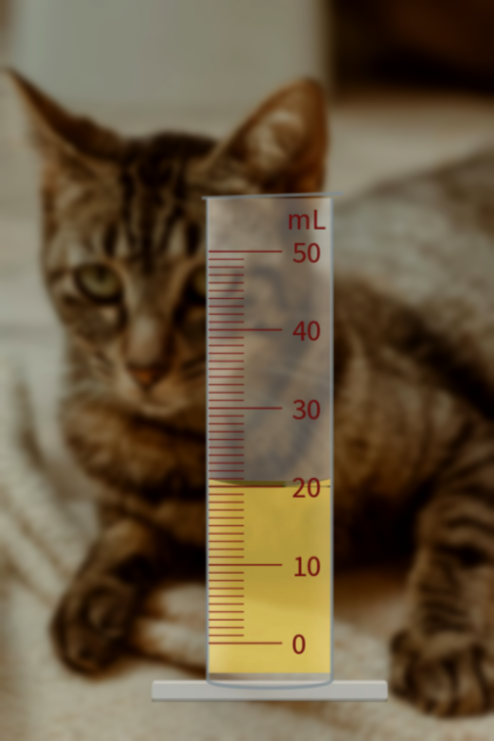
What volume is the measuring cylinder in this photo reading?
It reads 20 mL
